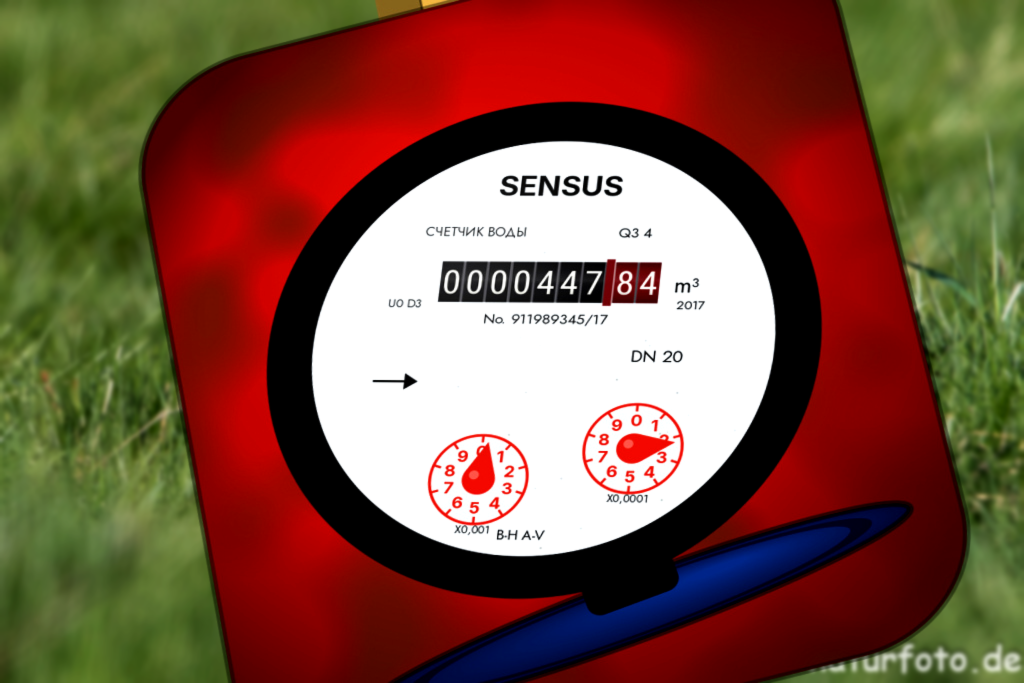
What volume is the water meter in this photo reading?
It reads 447.8402 m³
